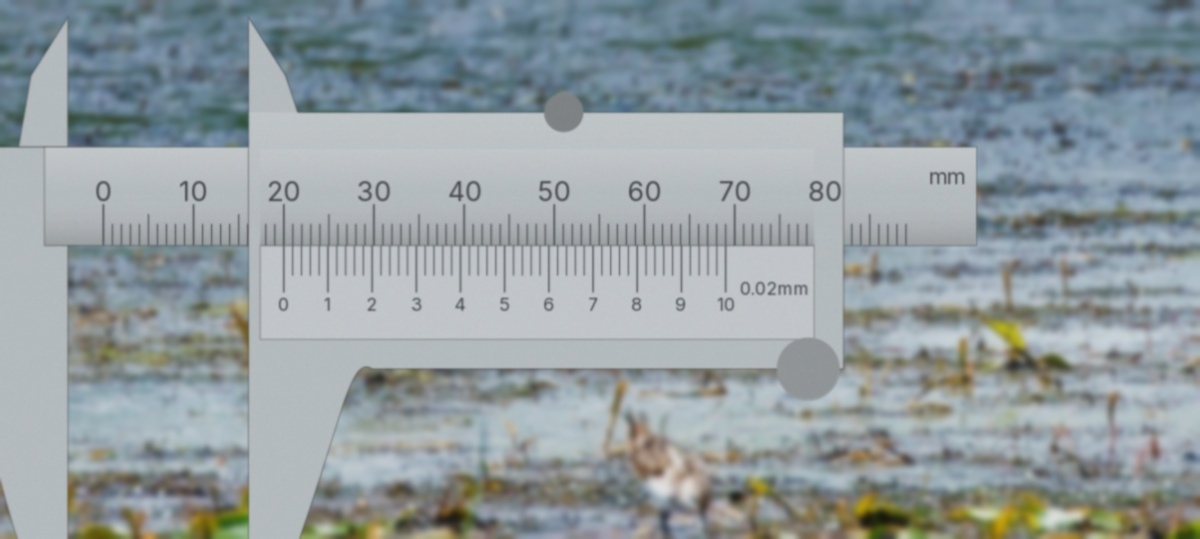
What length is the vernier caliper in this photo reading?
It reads 20.0 mm
